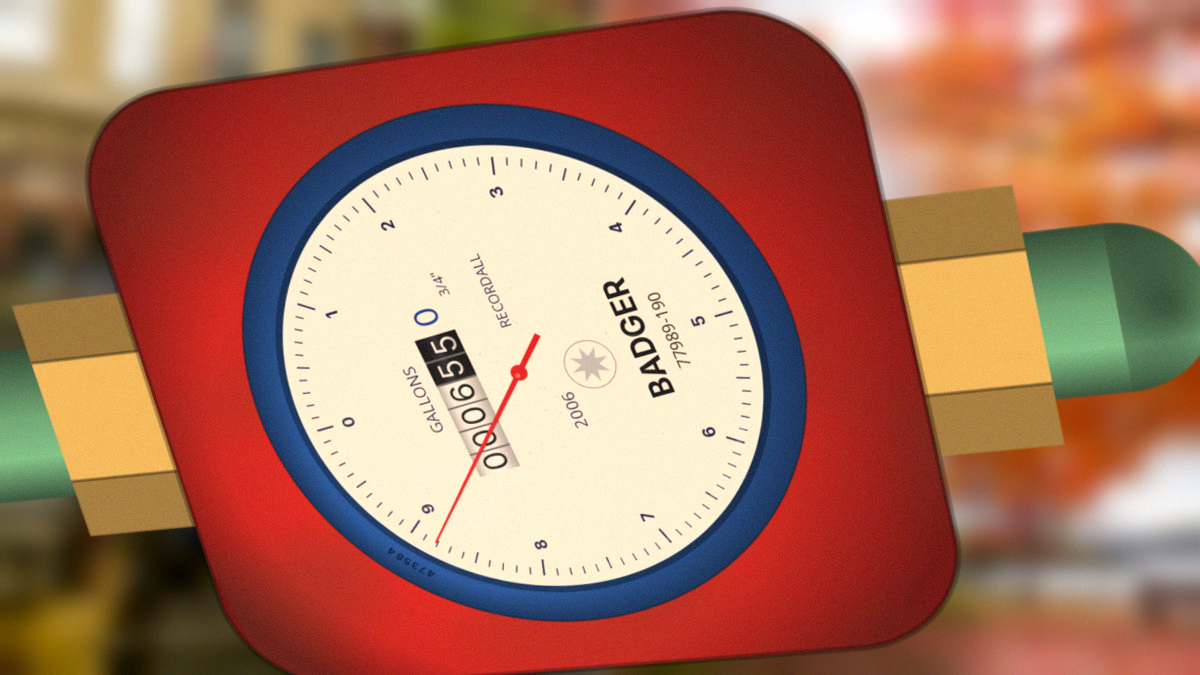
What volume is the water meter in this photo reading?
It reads 6548.8 gal
